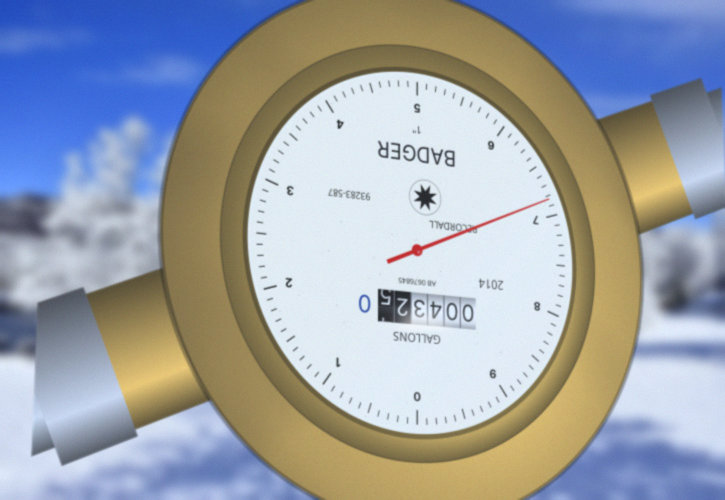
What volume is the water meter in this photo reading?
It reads 43246.8 gal
